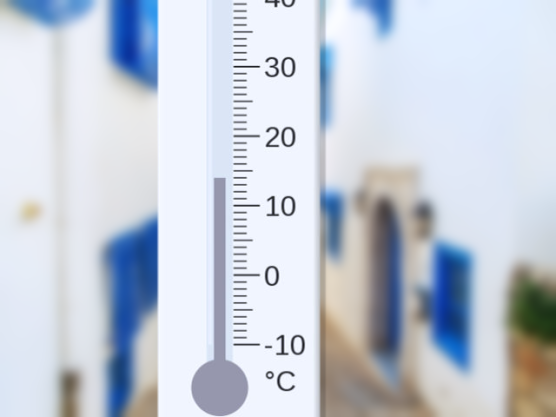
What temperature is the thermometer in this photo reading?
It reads 14 °C
